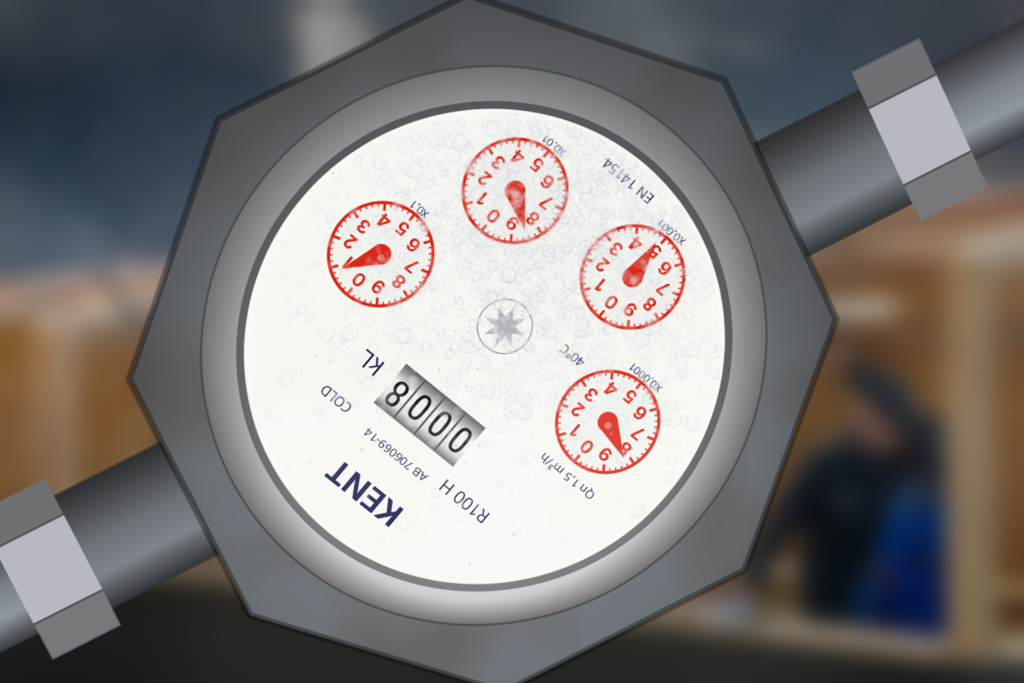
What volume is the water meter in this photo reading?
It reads 8.0848 kL
